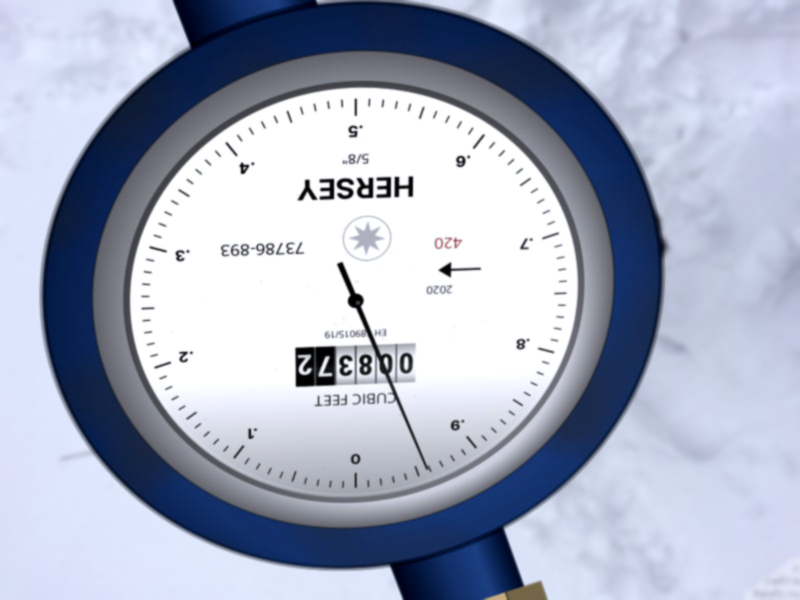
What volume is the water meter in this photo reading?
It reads 8371.94 ft³
